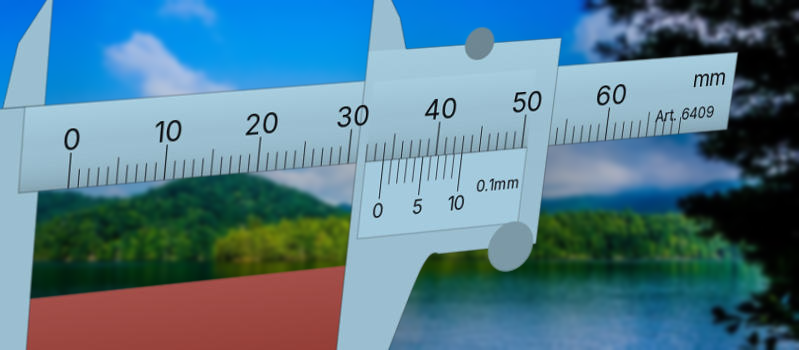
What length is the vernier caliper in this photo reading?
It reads 34.0 mm
